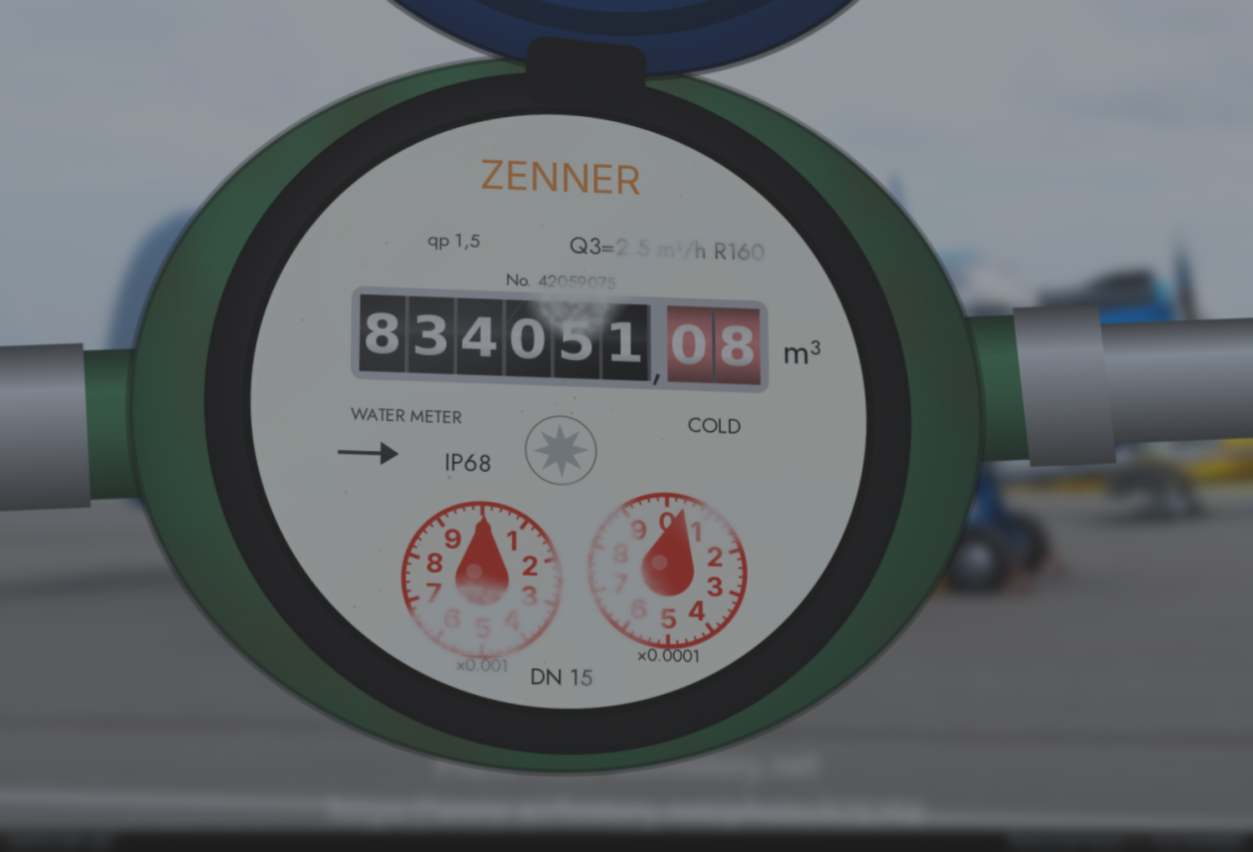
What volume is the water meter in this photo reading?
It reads 834051.0800 m³
